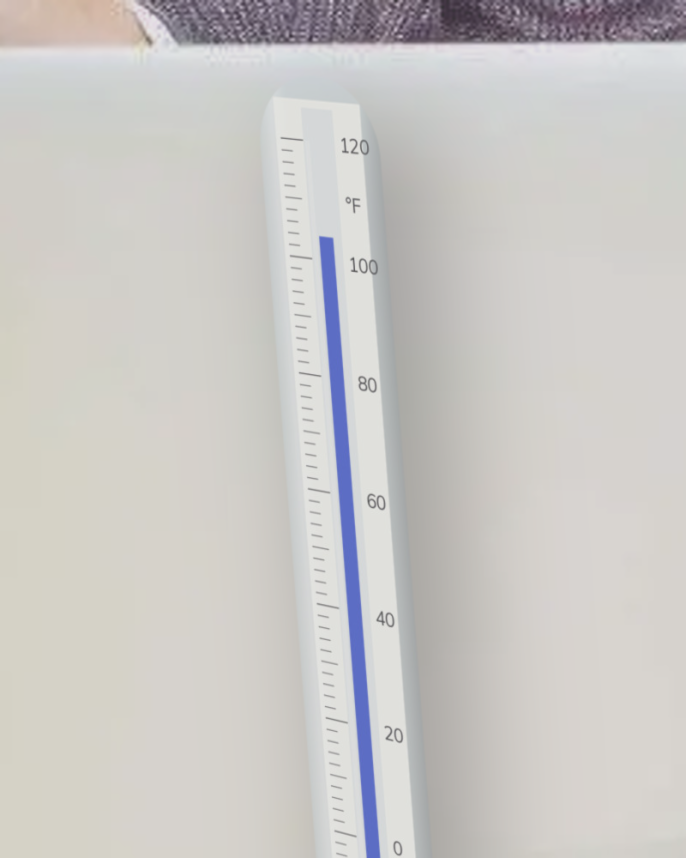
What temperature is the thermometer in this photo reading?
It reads 104 °F
